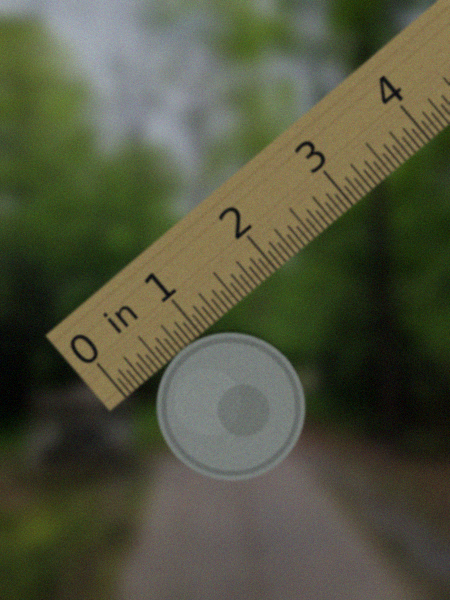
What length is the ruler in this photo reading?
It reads 1.5 in
